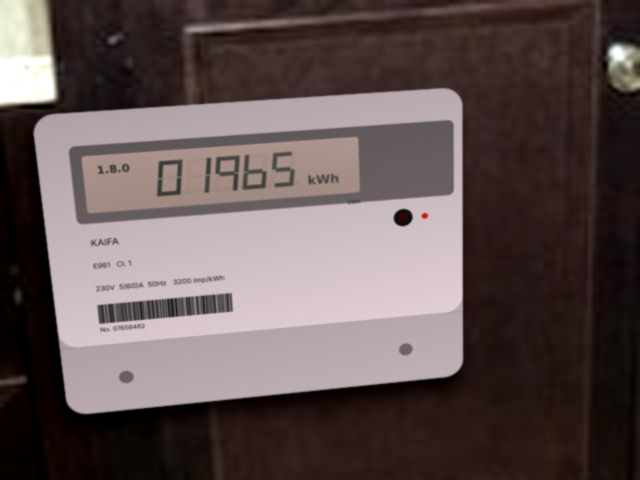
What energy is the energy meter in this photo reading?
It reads 1965 kWh
